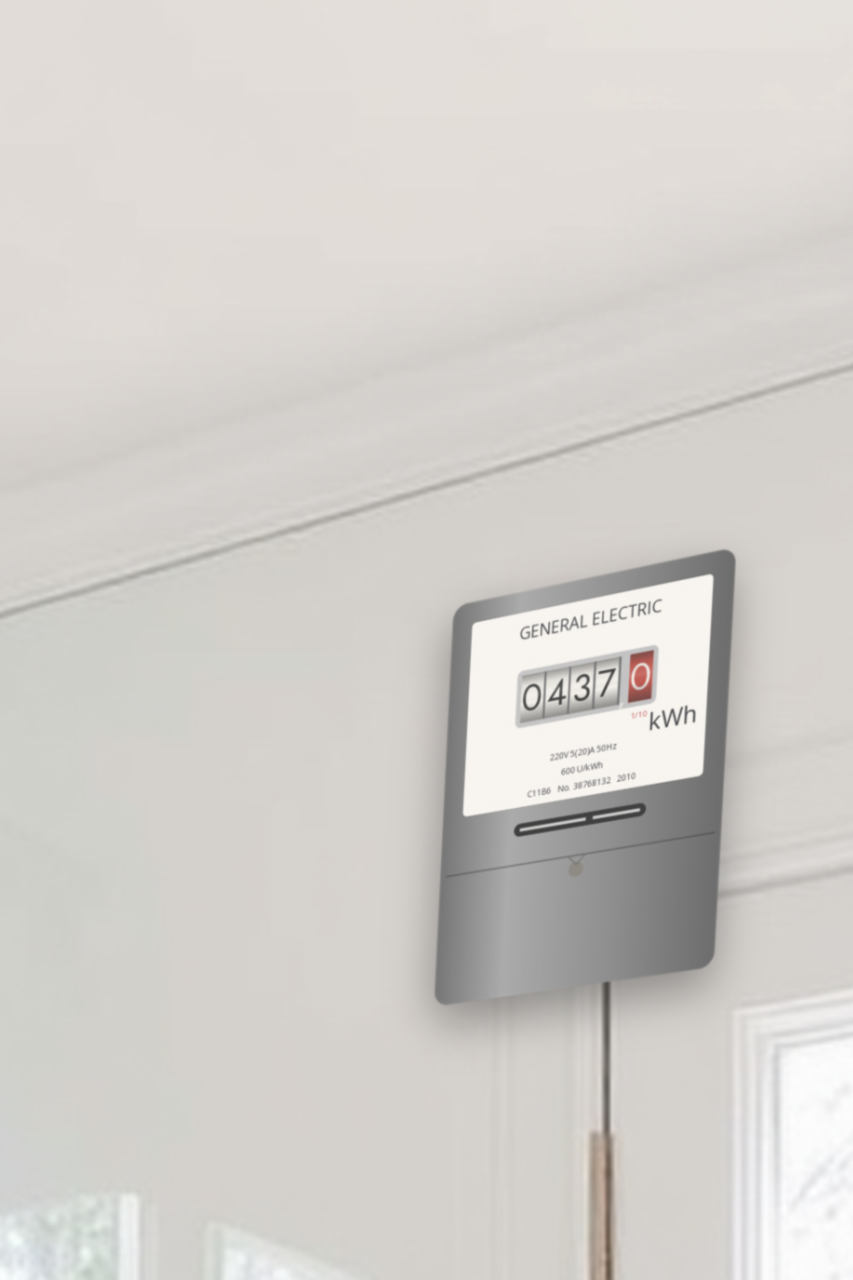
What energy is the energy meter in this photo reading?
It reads 437.0 kWh
